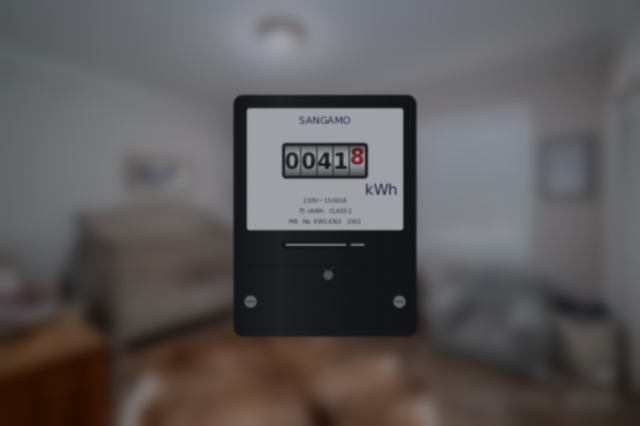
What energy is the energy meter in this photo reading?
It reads 41.8 kWh
